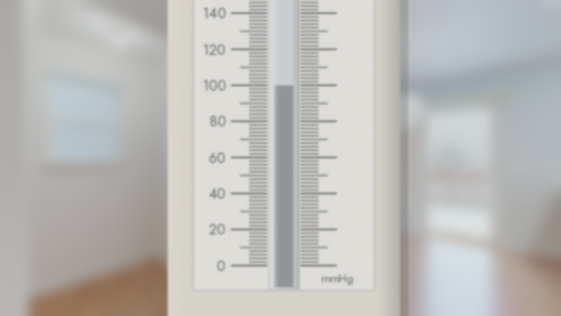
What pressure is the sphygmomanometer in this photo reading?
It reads 100 mmHg
